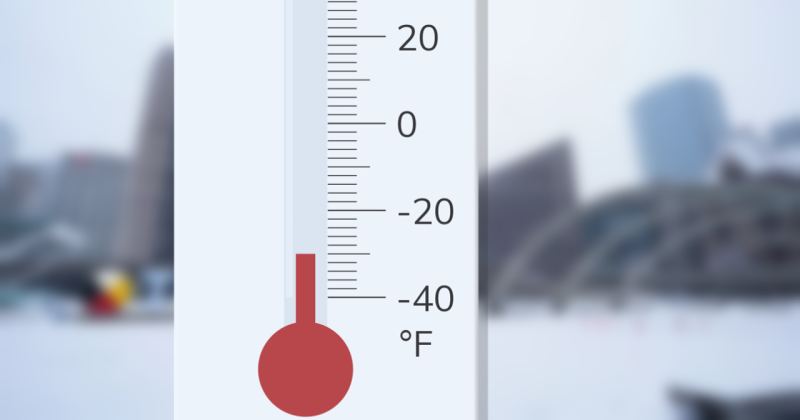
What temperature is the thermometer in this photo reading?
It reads -30 °F
